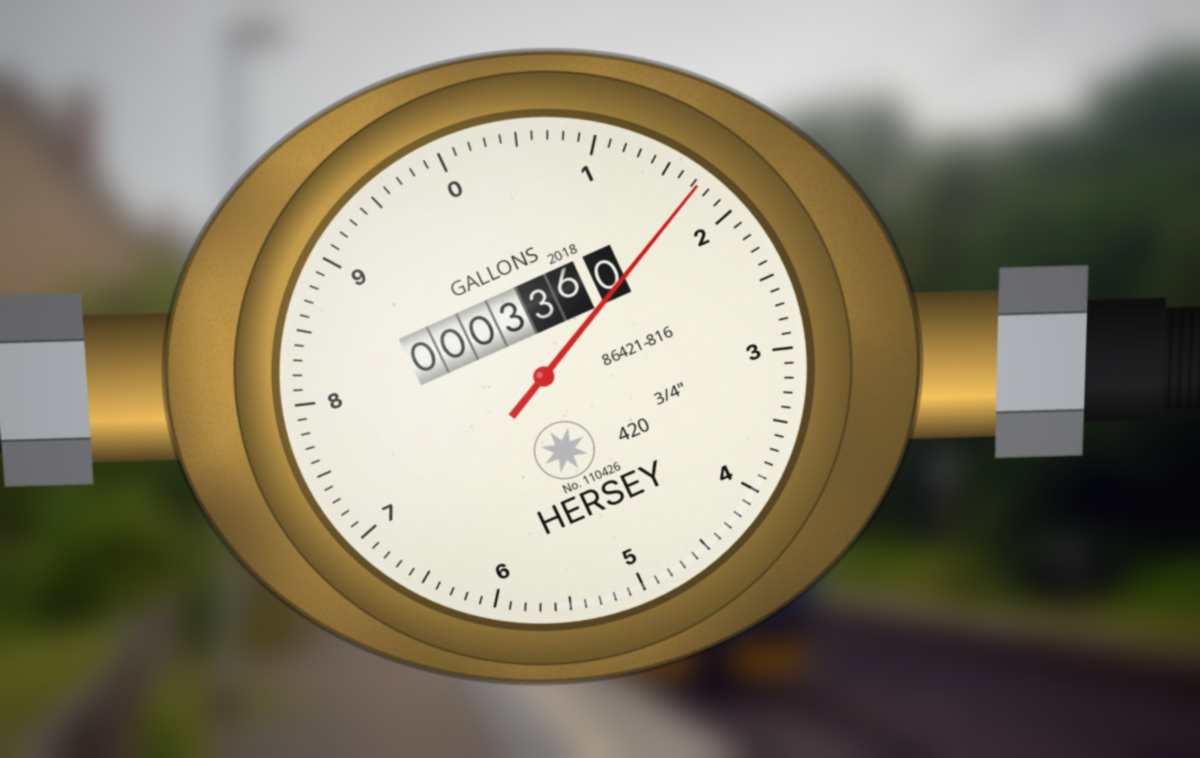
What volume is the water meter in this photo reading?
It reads 3361.7 gal
